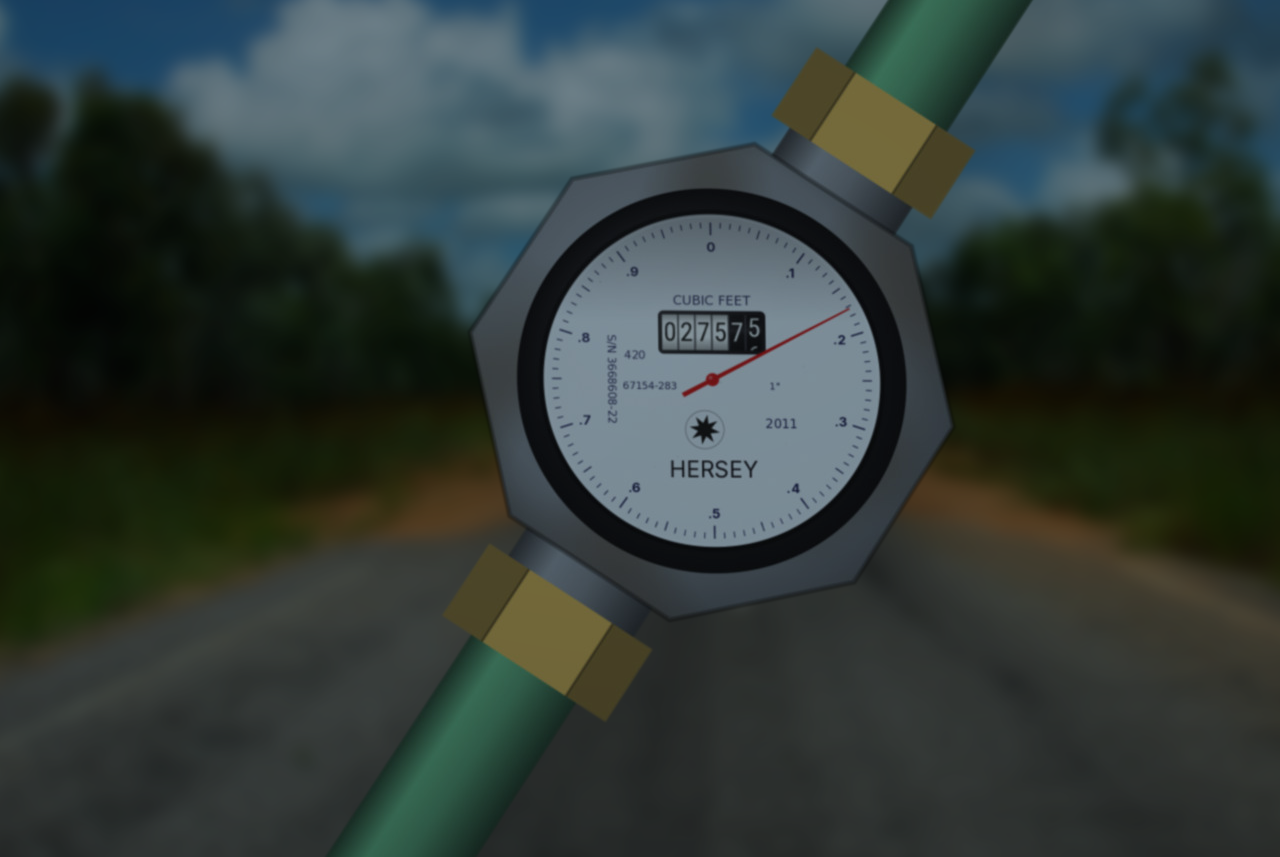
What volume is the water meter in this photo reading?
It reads 27575.17 ft³
